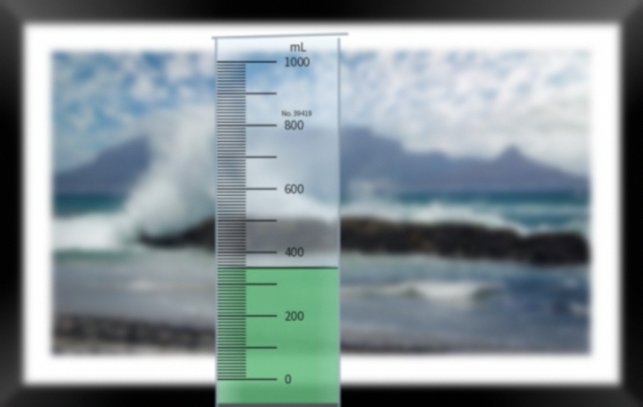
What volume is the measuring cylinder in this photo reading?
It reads 350 mL
